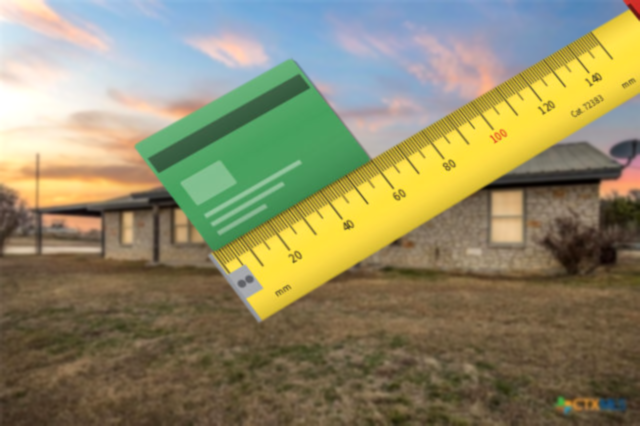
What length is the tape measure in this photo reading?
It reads 60 mm
